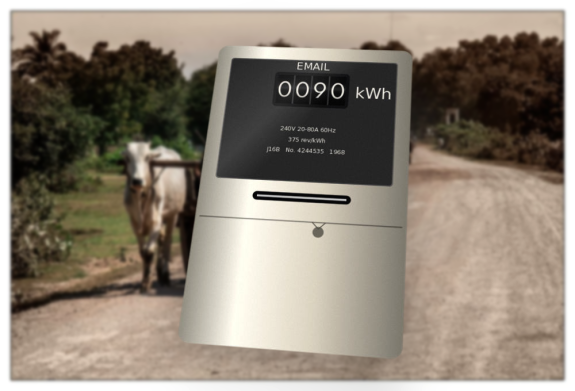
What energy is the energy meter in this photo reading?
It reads 90 kWh
